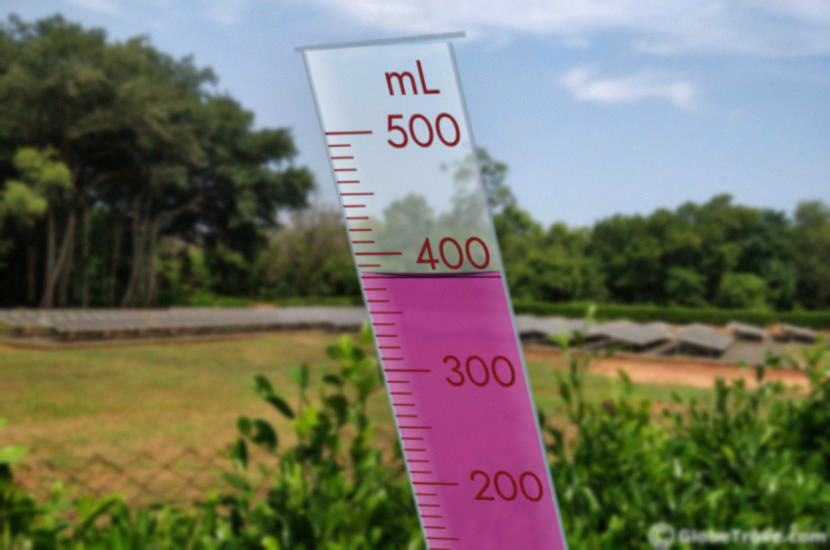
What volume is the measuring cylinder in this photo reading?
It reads 380 mL
